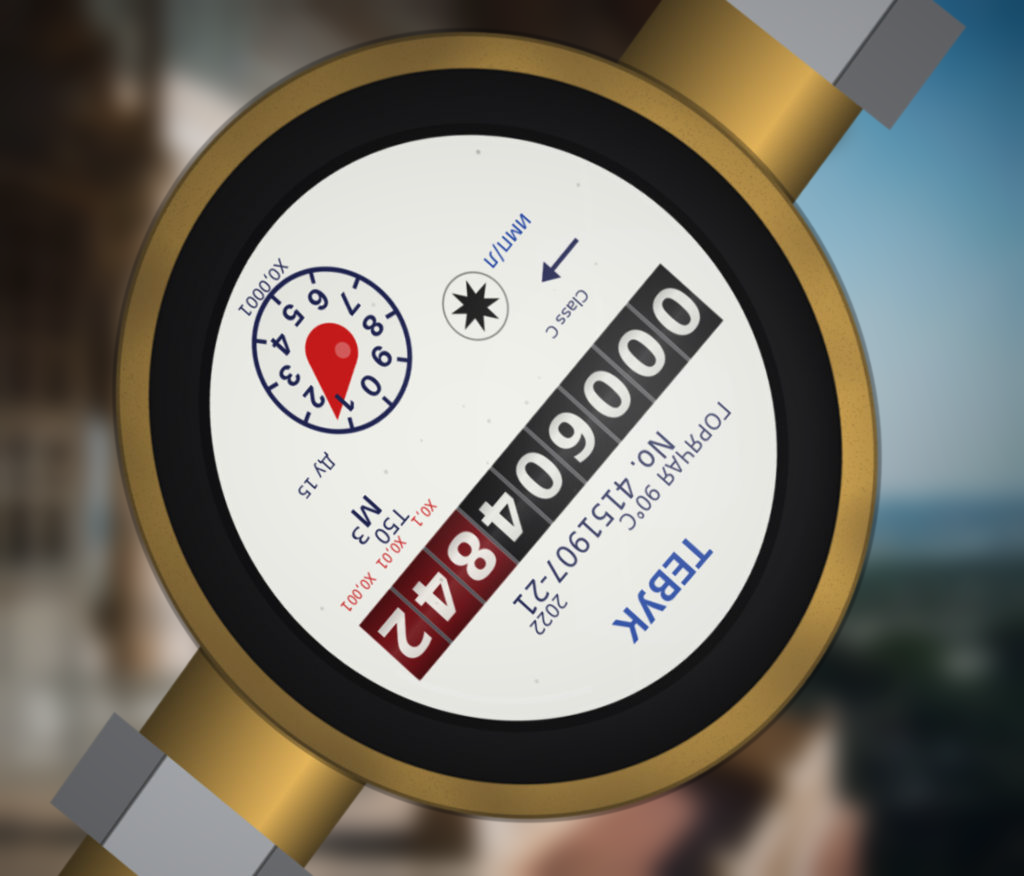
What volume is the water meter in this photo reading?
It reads 604.8421 m³
